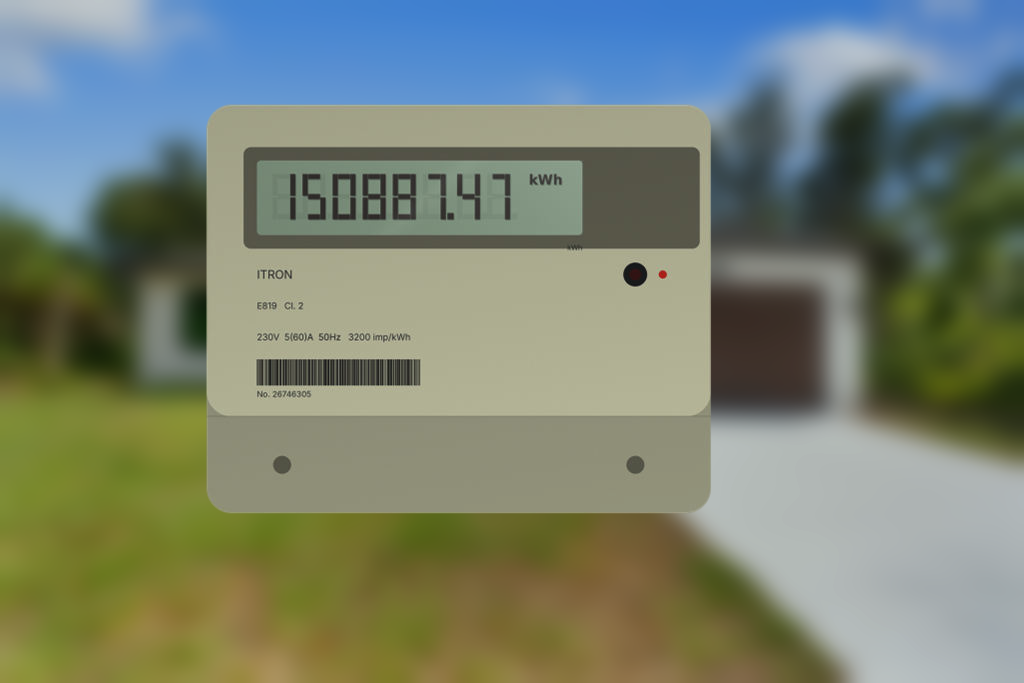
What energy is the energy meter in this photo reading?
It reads 150887.47 kWh
